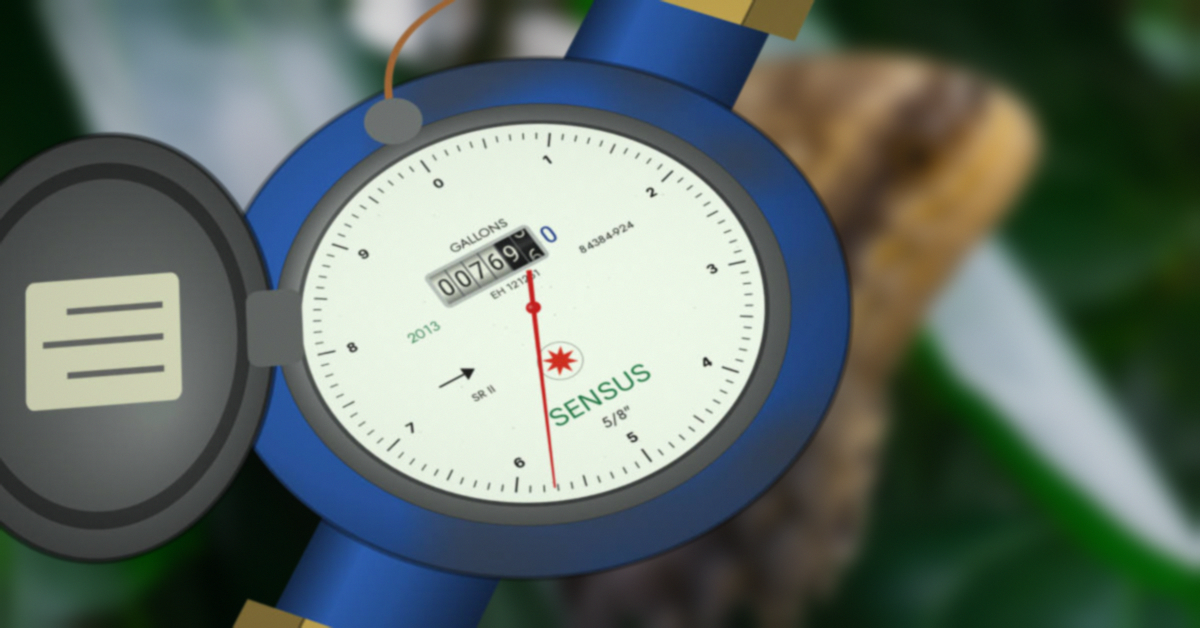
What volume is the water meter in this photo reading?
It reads 76955.7 gal
